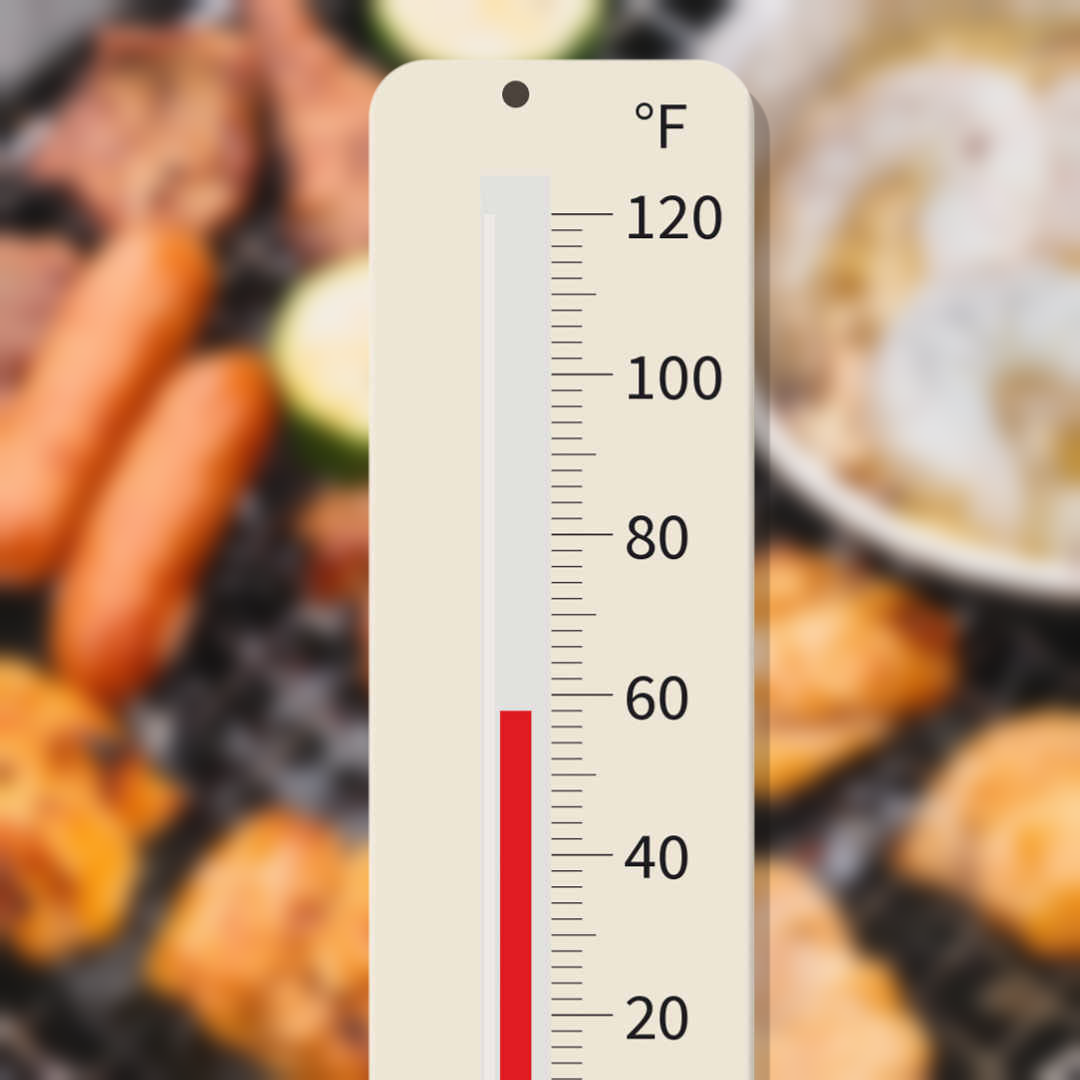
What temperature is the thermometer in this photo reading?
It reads 58 °F
